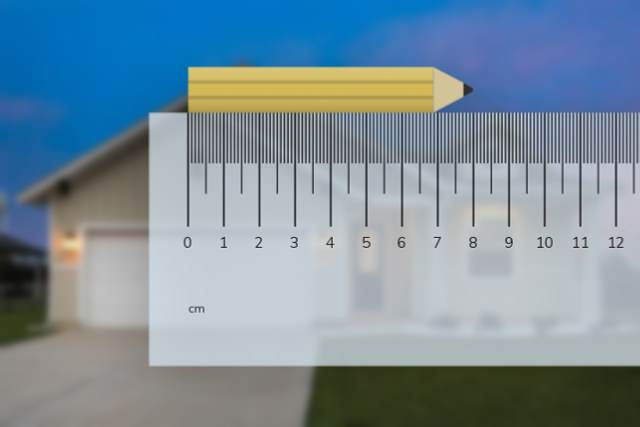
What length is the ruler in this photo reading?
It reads 8 cm
